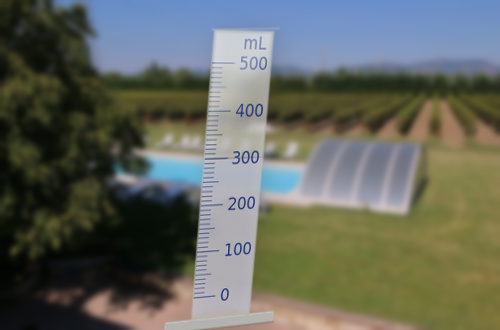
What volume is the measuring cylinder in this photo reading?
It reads 300 mL
